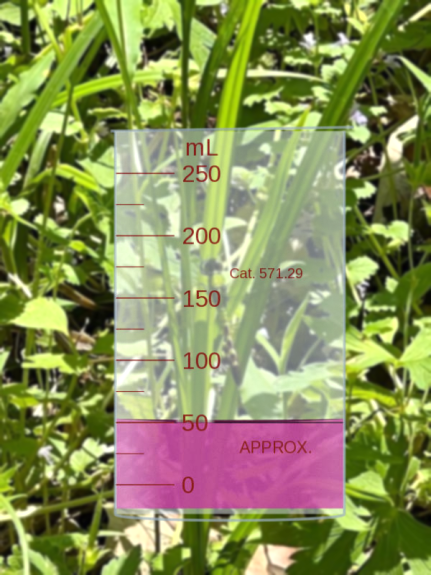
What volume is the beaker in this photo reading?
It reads 50 mL
